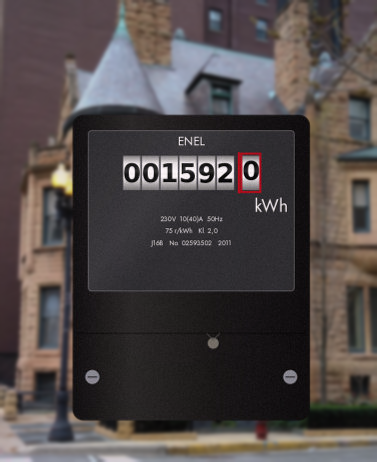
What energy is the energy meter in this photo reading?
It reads 1592.0 kWh
